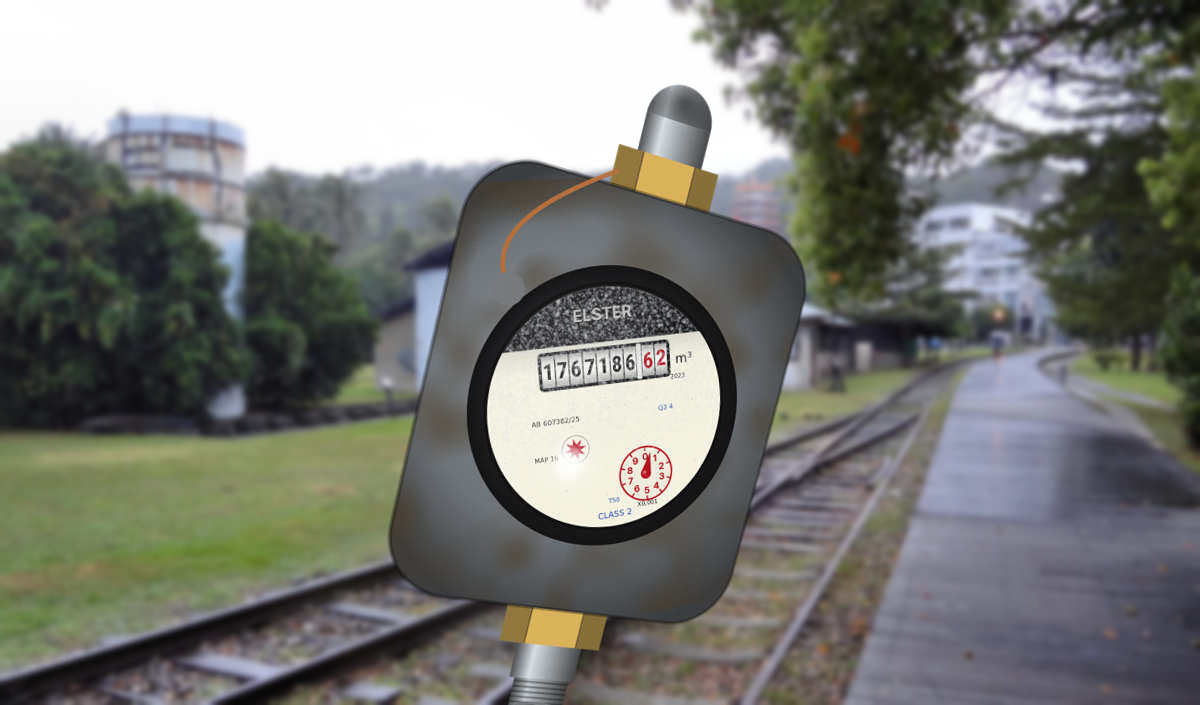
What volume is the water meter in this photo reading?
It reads 1767186.620 m³
